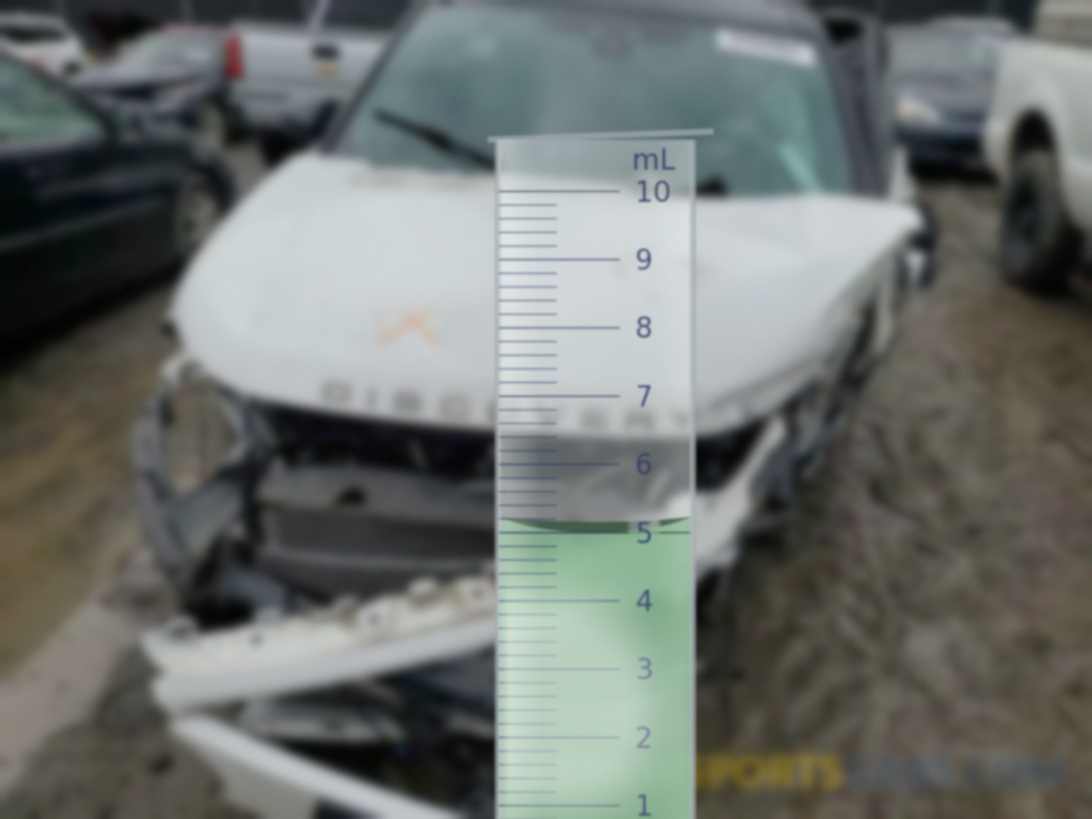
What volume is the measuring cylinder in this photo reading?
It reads 5 mL
